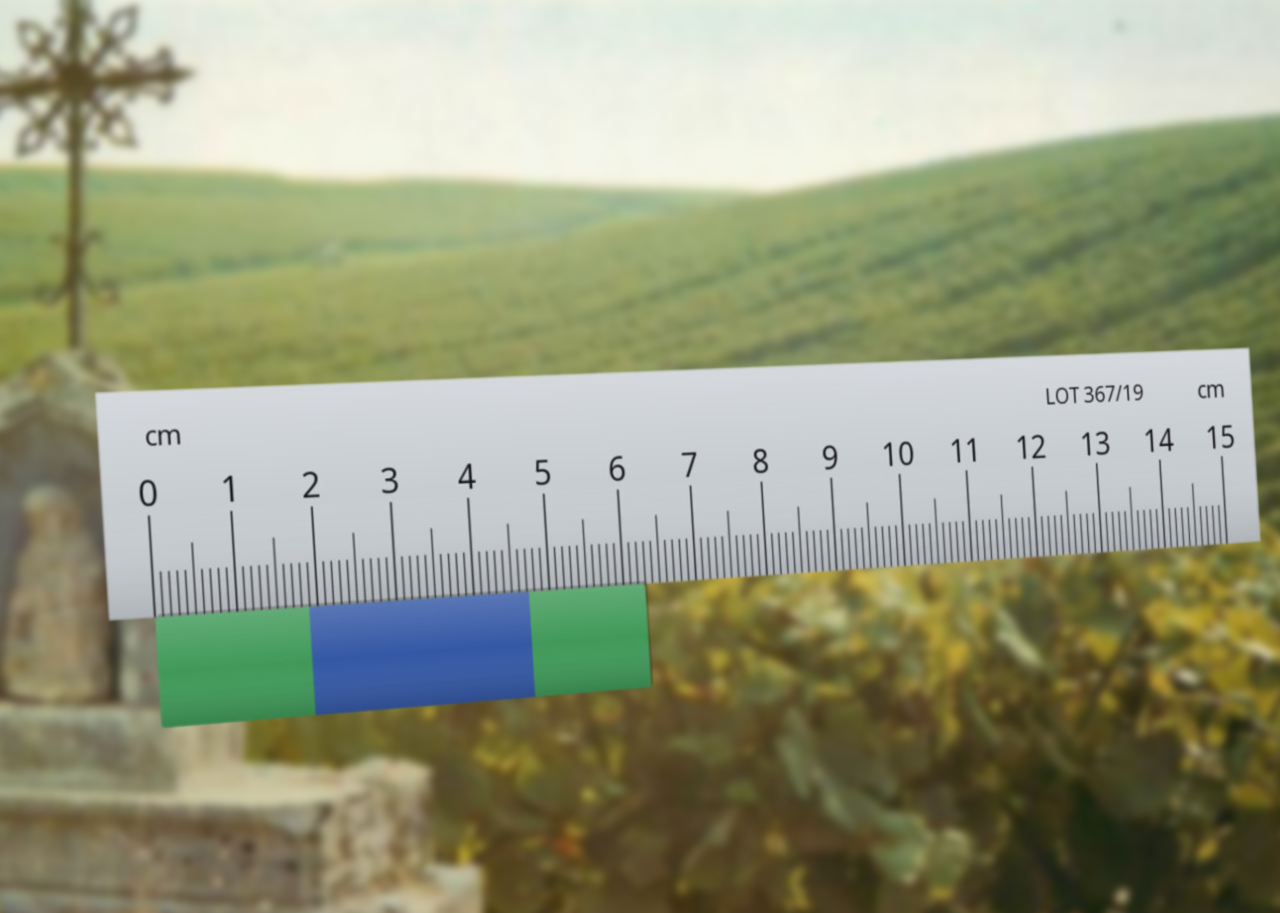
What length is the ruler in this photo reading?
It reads 6.3 cm
